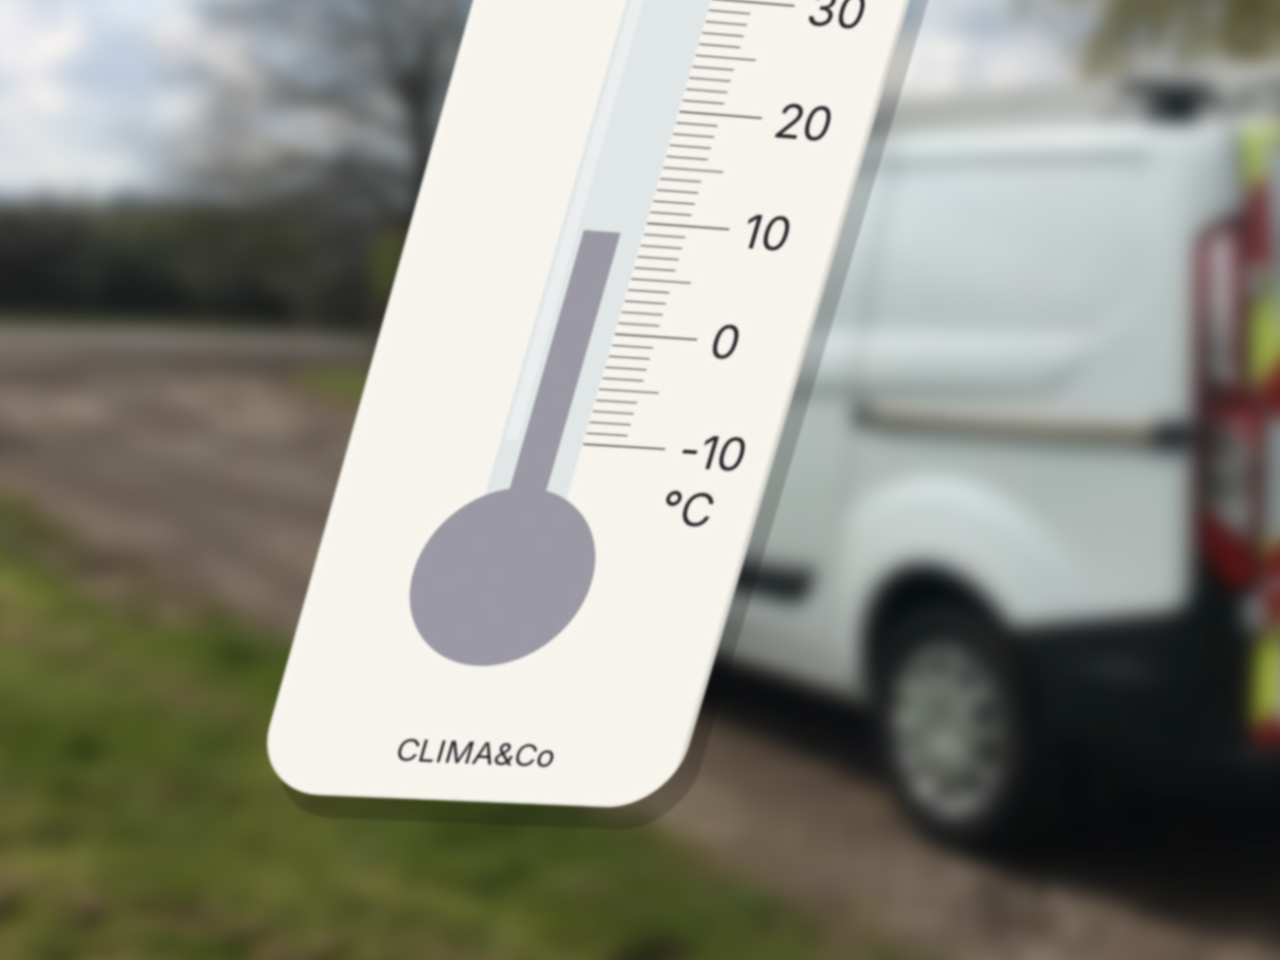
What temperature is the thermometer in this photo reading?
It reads 9 °C
